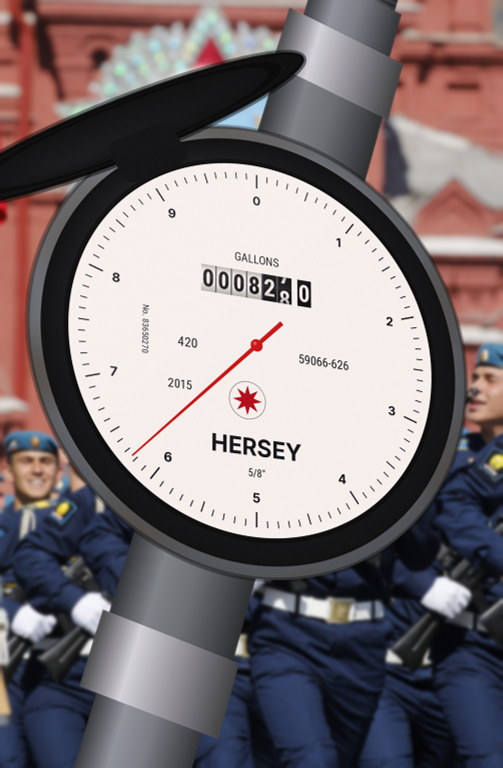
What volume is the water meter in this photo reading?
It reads 8276.2 gal
